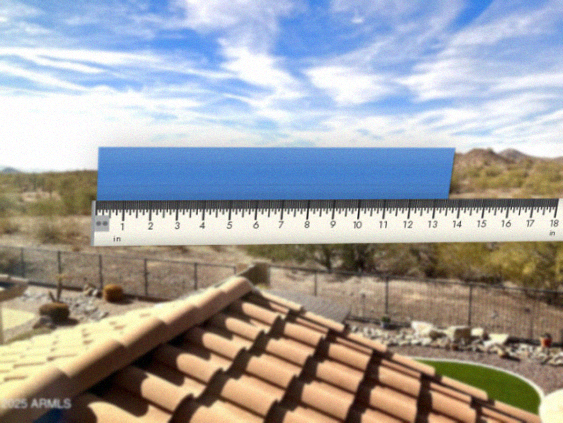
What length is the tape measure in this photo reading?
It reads 13.5 in
